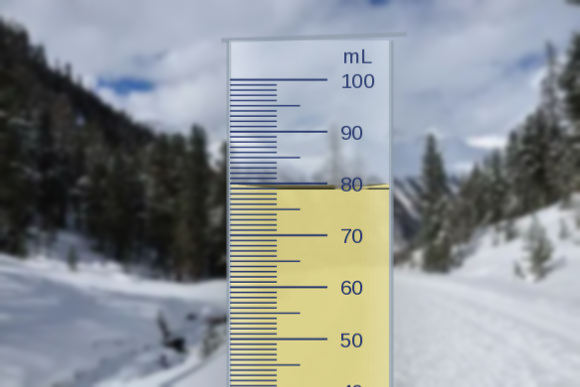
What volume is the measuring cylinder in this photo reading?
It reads 79 mL
